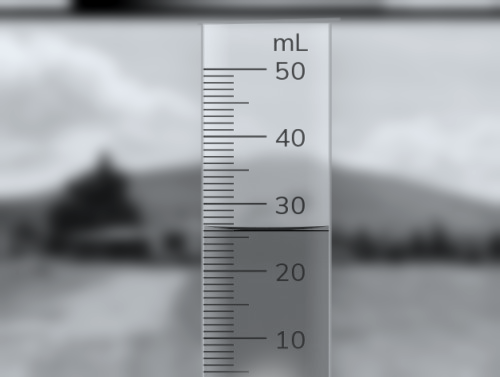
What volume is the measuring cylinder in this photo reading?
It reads 26 mL
